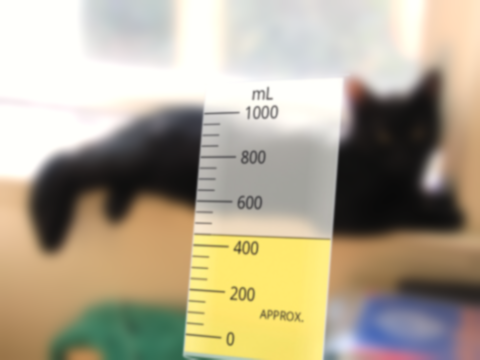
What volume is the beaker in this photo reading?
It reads 450 mL
